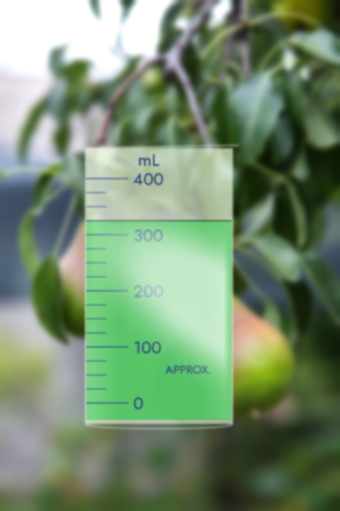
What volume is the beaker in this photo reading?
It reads 325 mL
